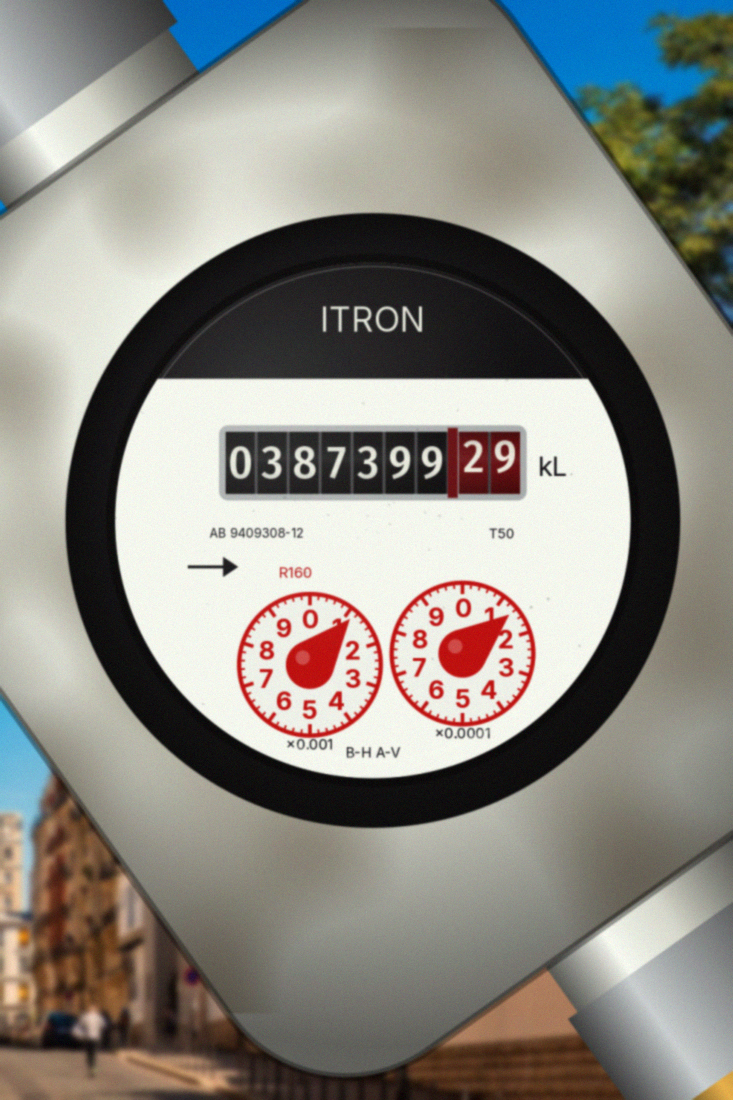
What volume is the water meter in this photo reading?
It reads 387399.2911 kL
